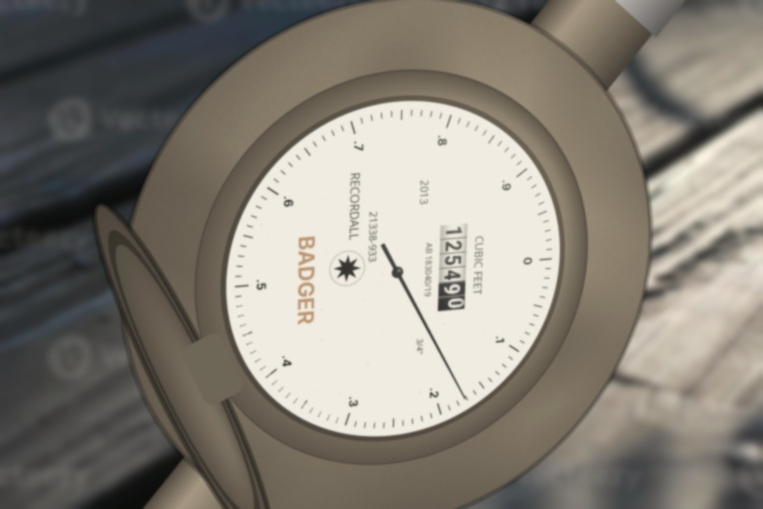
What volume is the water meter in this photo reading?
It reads 125490.17 ft³
